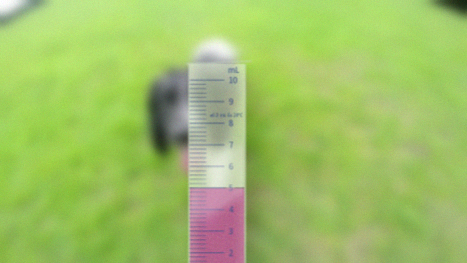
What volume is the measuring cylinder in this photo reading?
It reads 5 mL
